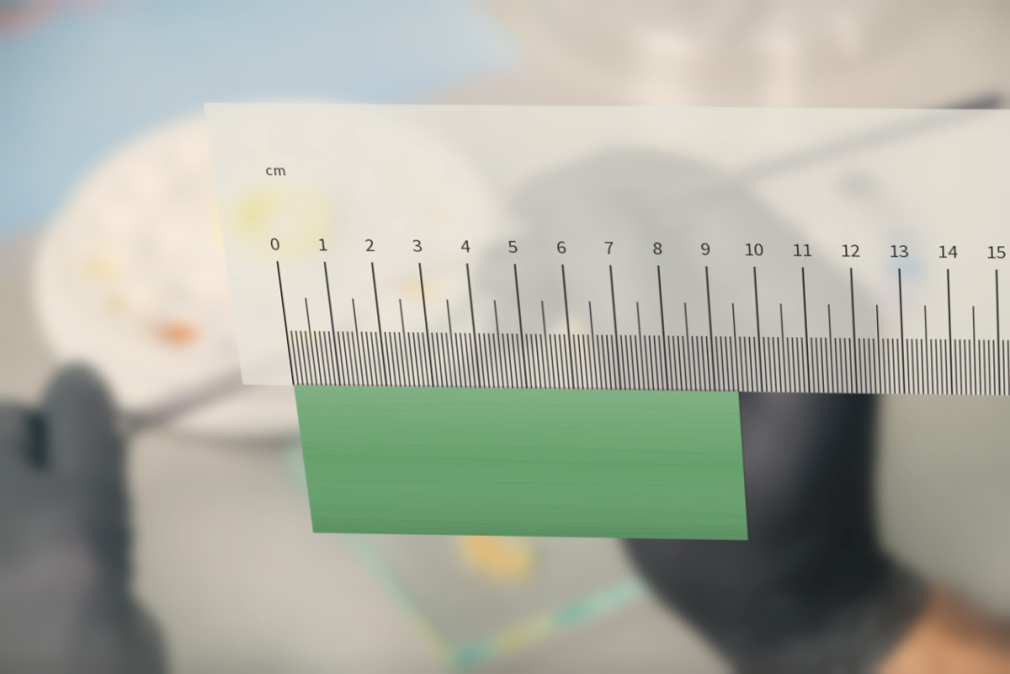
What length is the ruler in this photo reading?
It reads 9.5 cm
